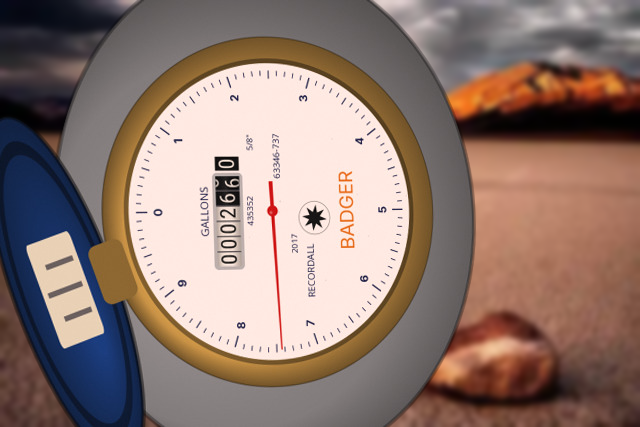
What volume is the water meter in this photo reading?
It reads 2657.4 gal
